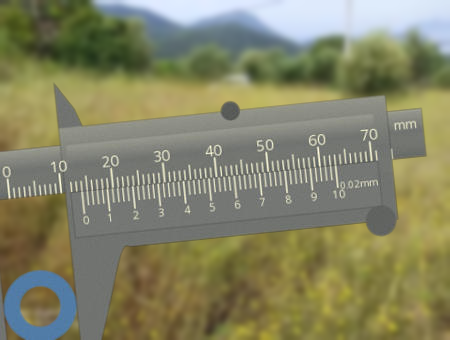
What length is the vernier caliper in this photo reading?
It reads 14.0 mm
